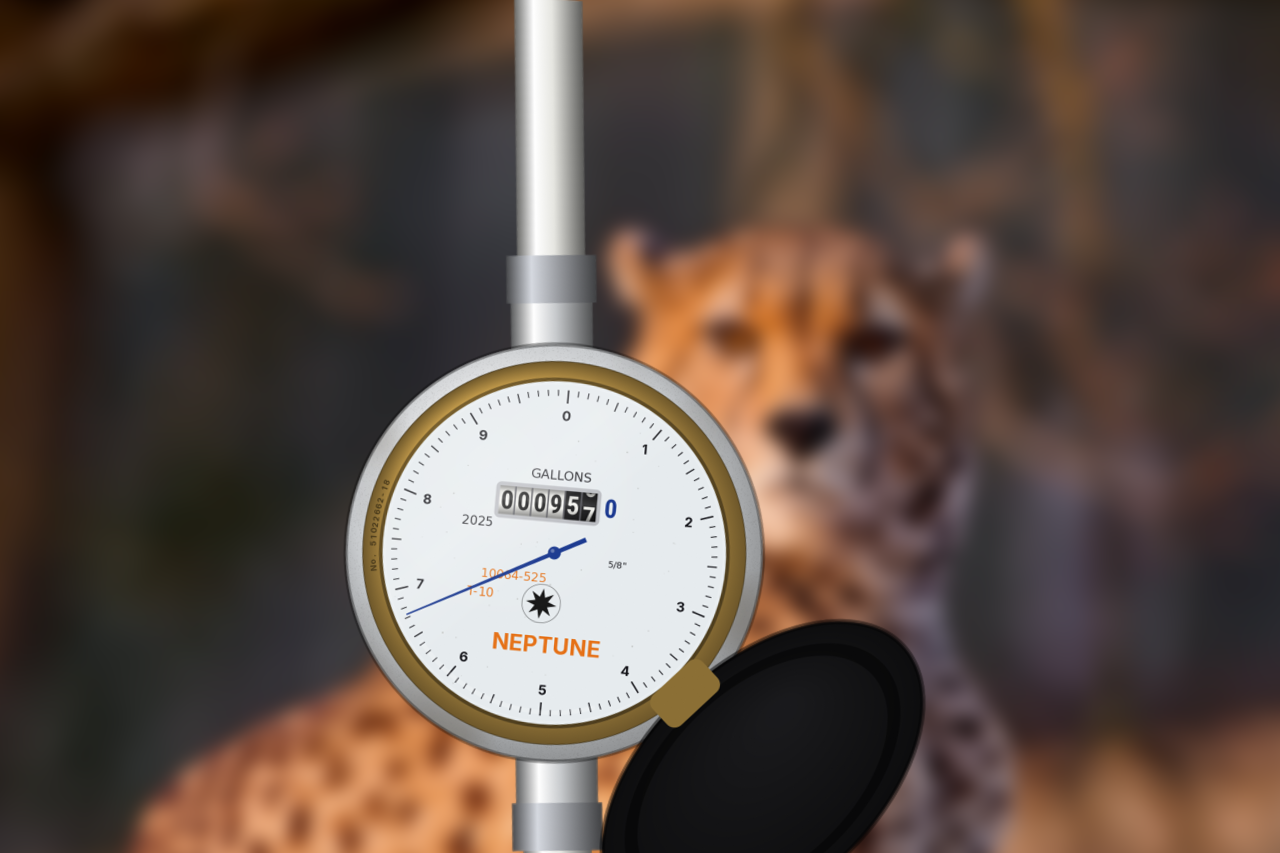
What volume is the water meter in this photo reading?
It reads 9566.7 gal
